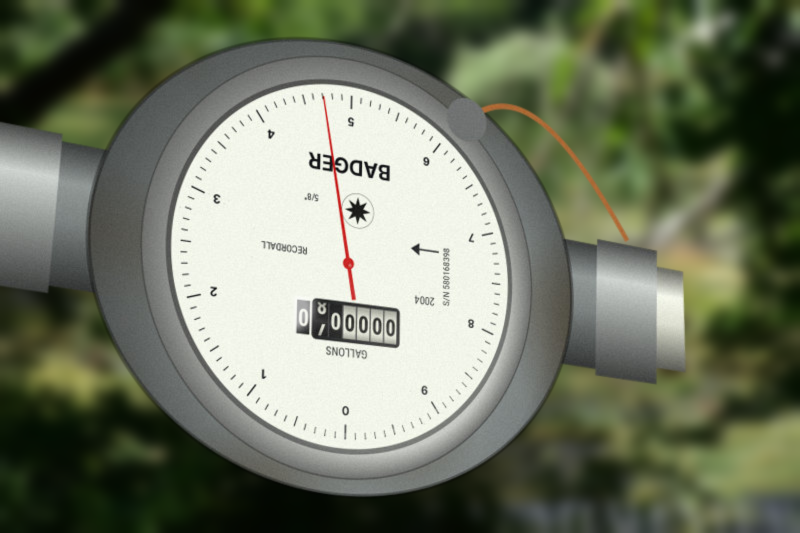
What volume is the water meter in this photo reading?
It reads 74.7 gal
